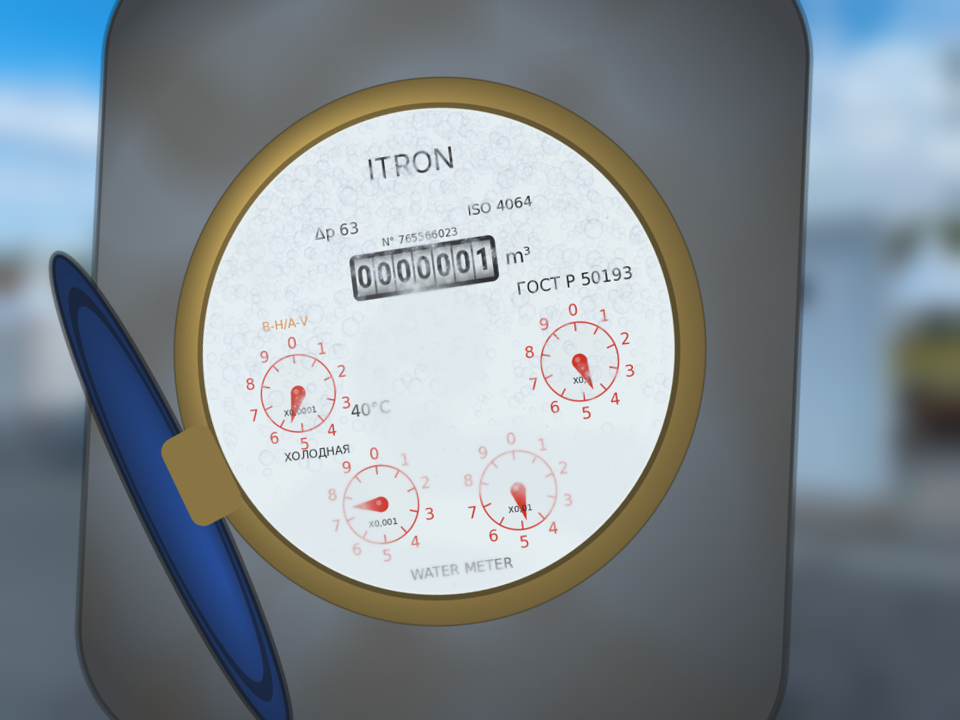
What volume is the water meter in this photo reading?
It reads 1.4475 m³
